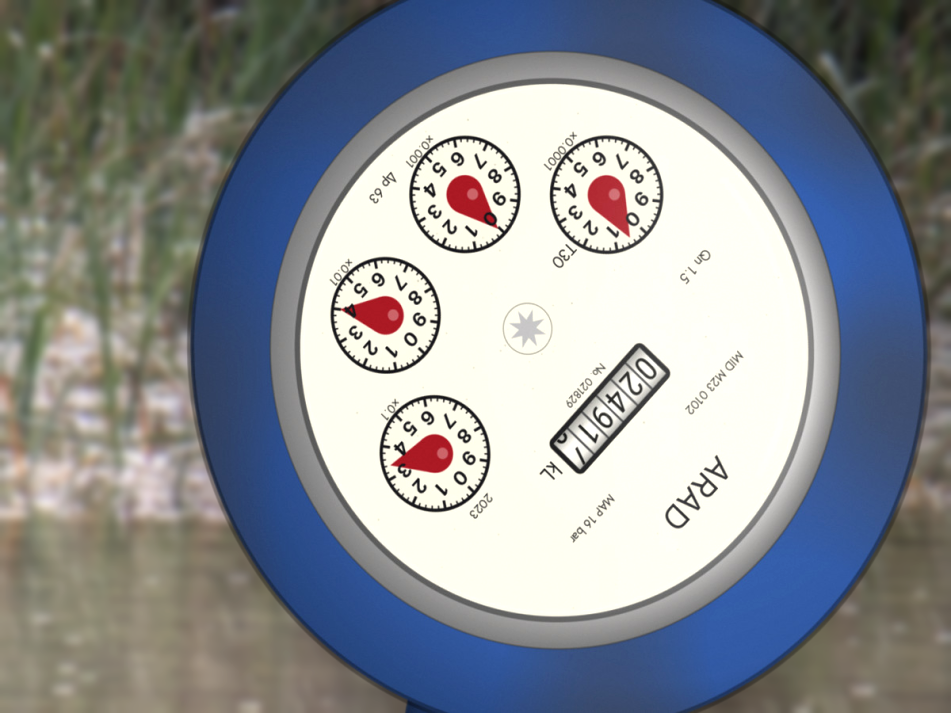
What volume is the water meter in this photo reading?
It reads 24917.3400 kL
